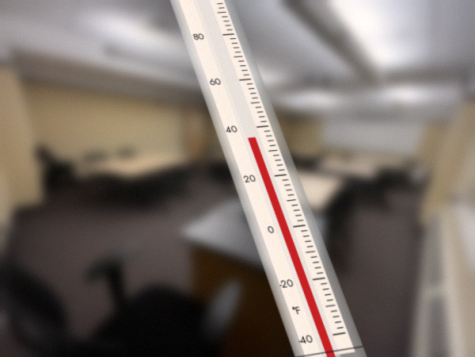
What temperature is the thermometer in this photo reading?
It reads 36 °F
